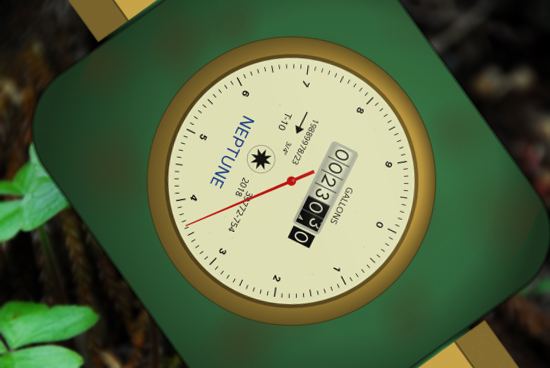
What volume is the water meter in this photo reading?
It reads 23033.6 gal
